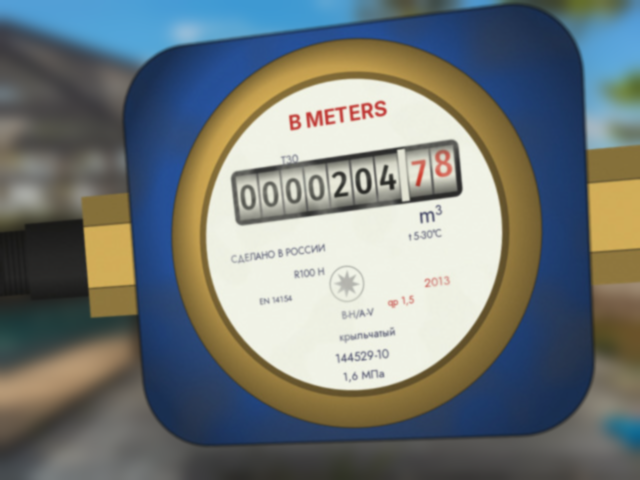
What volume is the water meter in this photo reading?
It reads 204.78 m³
